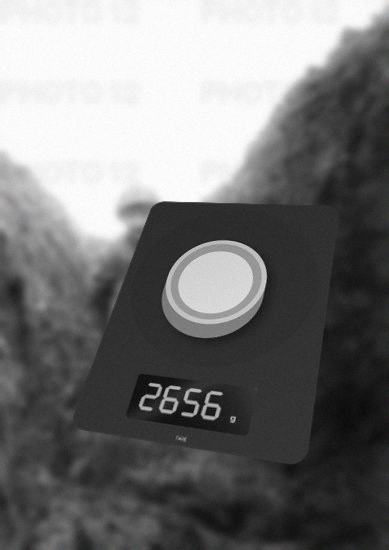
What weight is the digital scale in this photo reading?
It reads 2656 g
